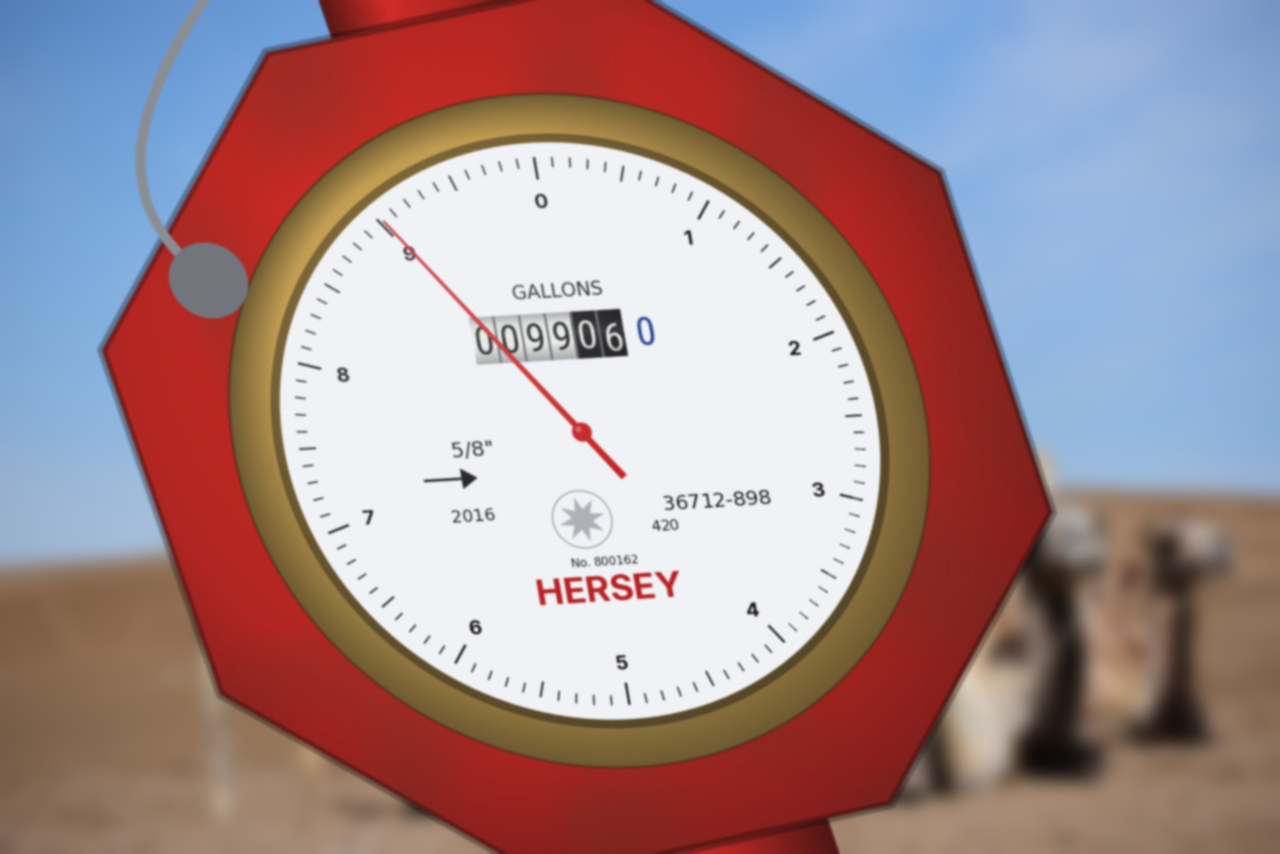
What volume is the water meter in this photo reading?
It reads 99059.0 gal
